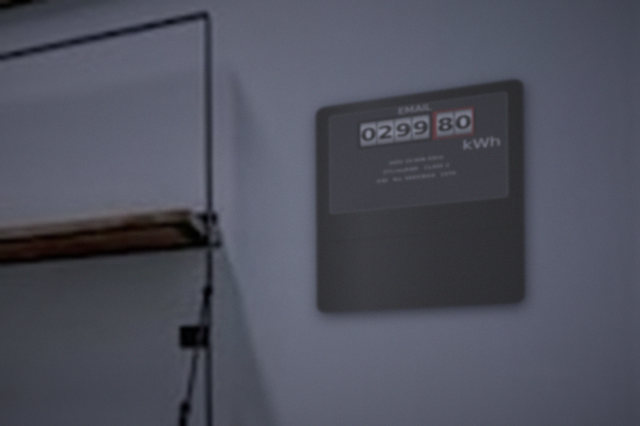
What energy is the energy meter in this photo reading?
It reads 299.80 kWh
